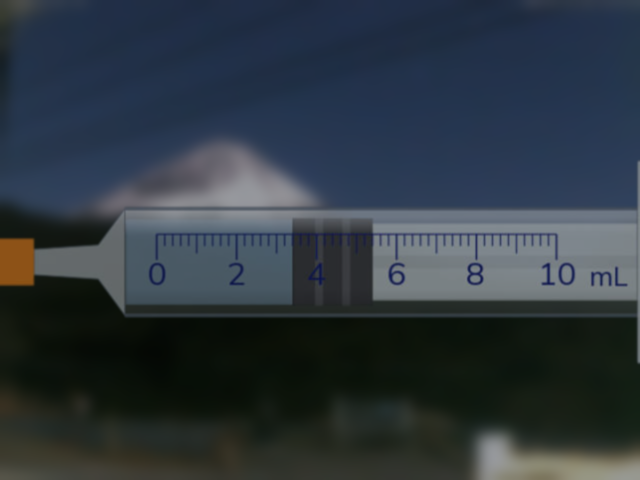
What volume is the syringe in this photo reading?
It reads 3.4 mL
